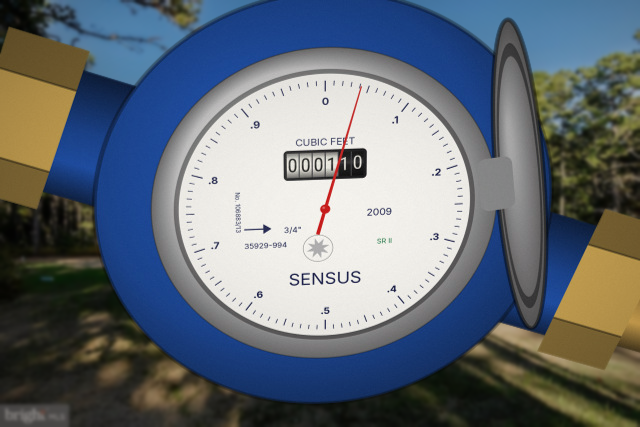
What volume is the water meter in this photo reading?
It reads 110.04 ft³
